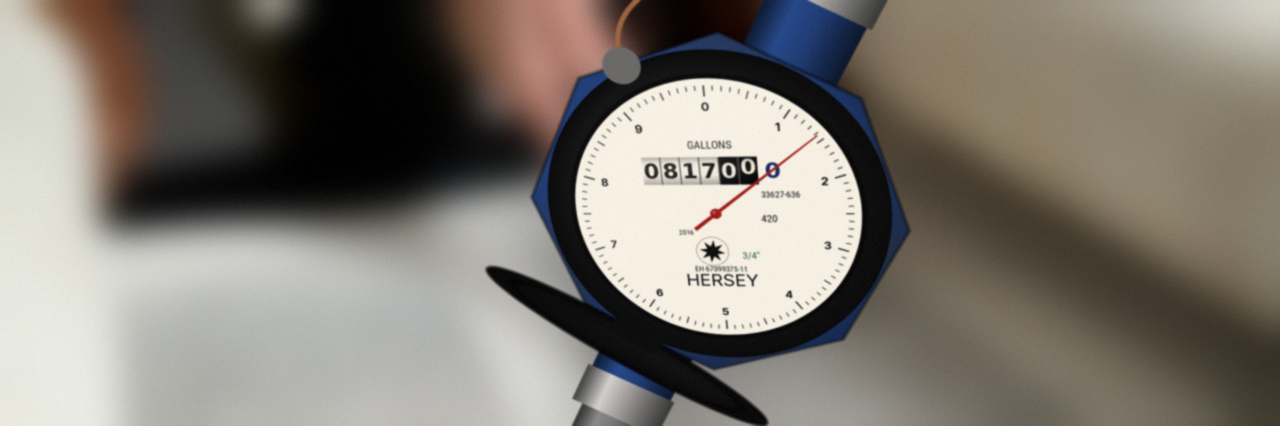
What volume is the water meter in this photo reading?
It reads 817001.4 gal
